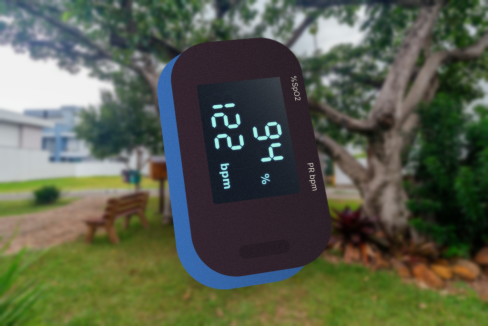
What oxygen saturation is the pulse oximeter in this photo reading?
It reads 94 %
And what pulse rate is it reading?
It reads 122 bpm
